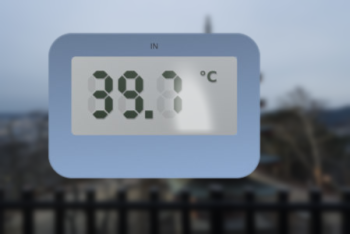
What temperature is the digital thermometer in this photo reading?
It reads 39.7 °C
